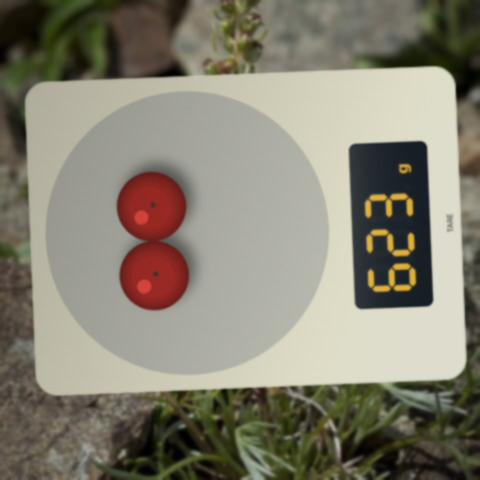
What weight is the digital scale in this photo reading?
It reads 623 g
